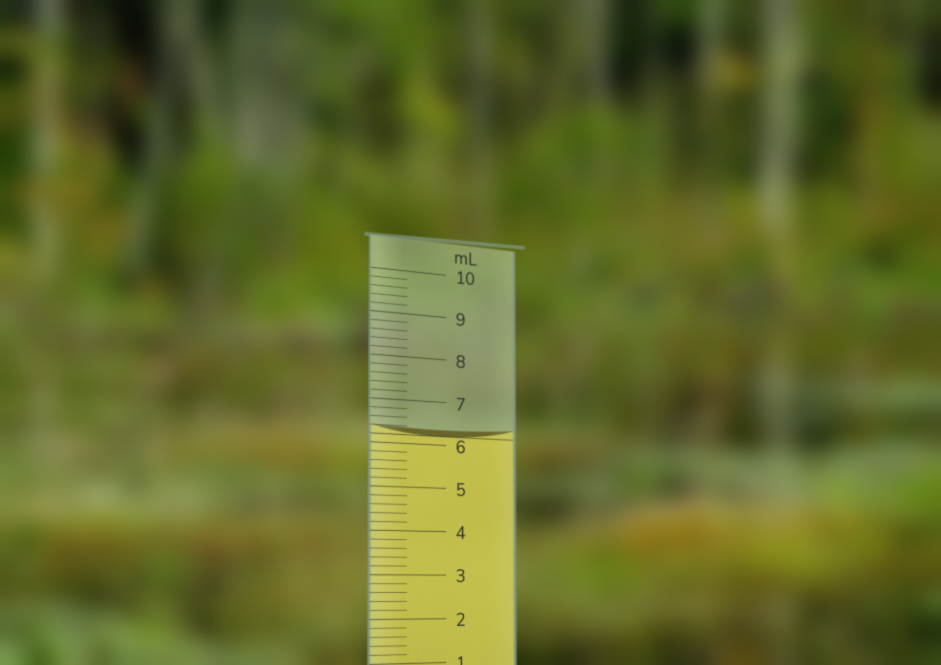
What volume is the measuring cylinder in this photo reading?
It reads 6.2 mL
